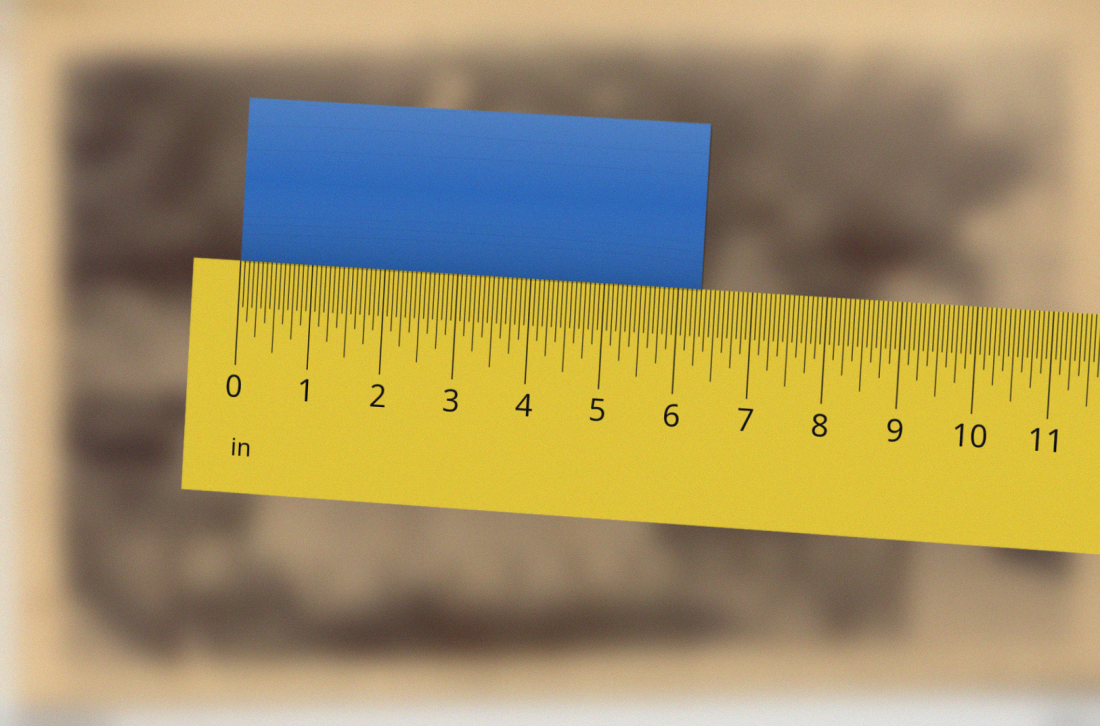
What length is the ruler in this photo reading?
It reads 6.3125 in
